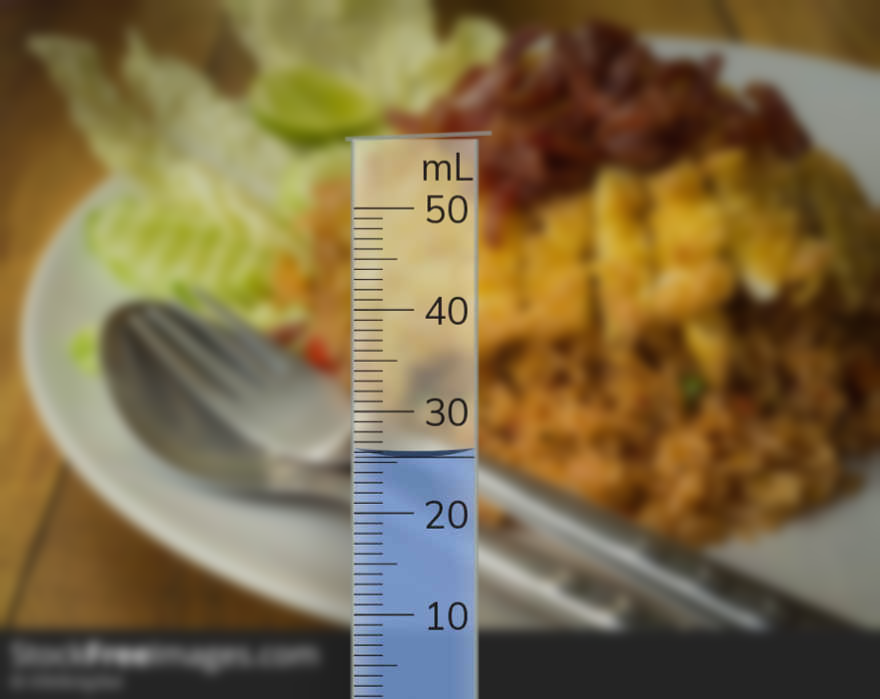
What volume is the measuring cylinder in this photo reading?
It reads 25.5 mL
